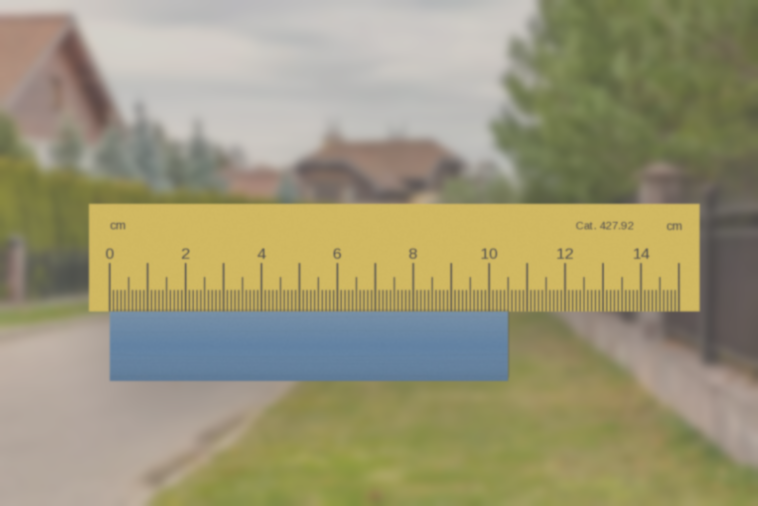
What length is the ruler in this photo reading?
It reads 10.5 cm
